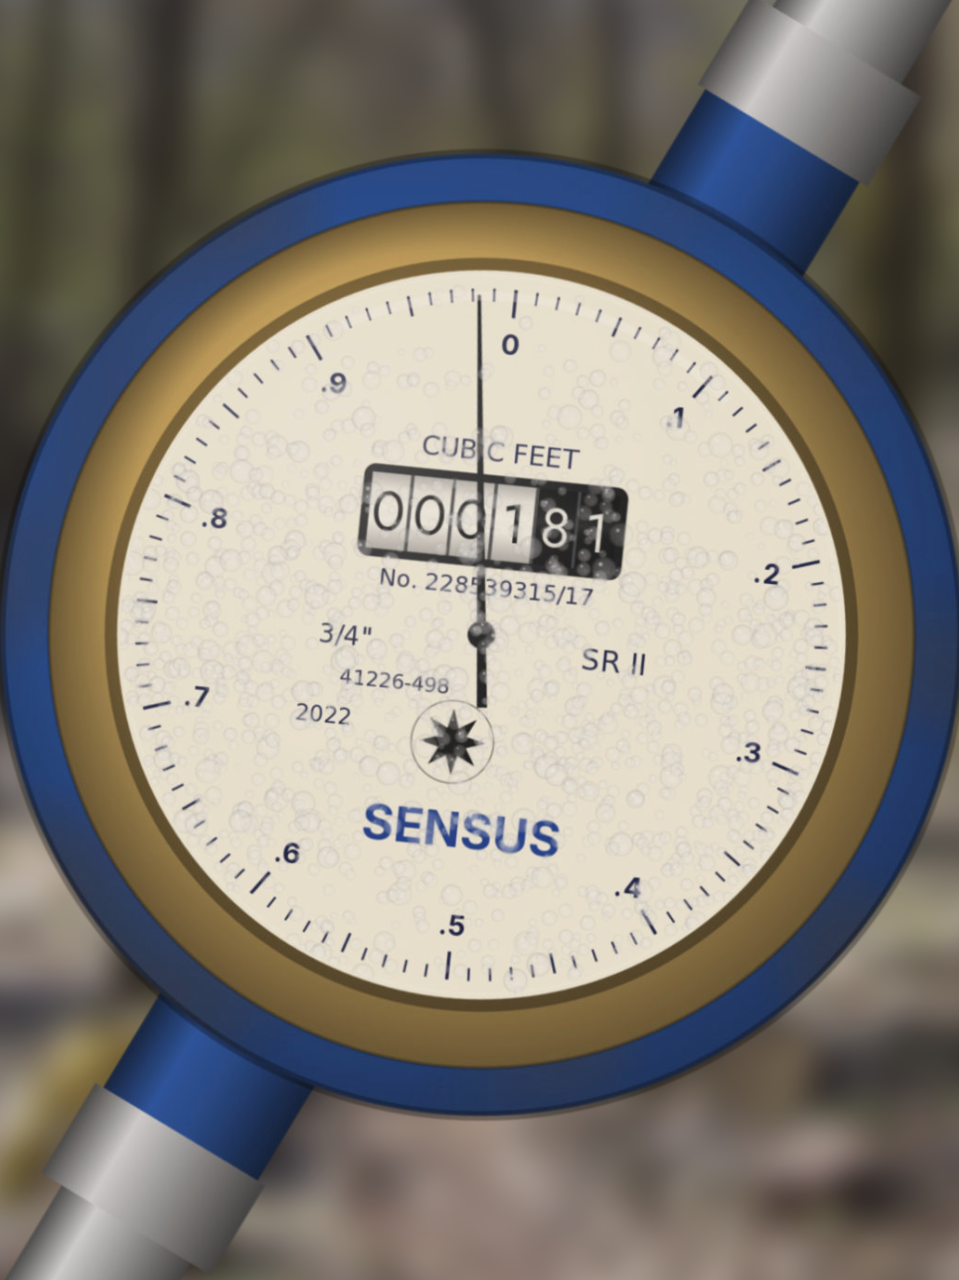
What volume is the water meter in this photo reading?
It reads 180.98 ft³
